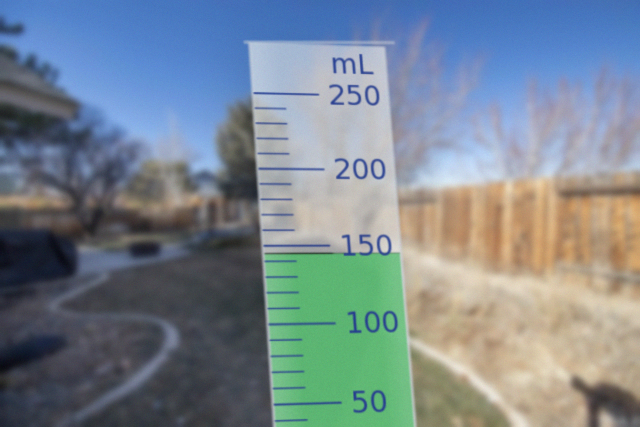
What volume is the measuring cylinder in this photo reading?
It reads 145 mL
